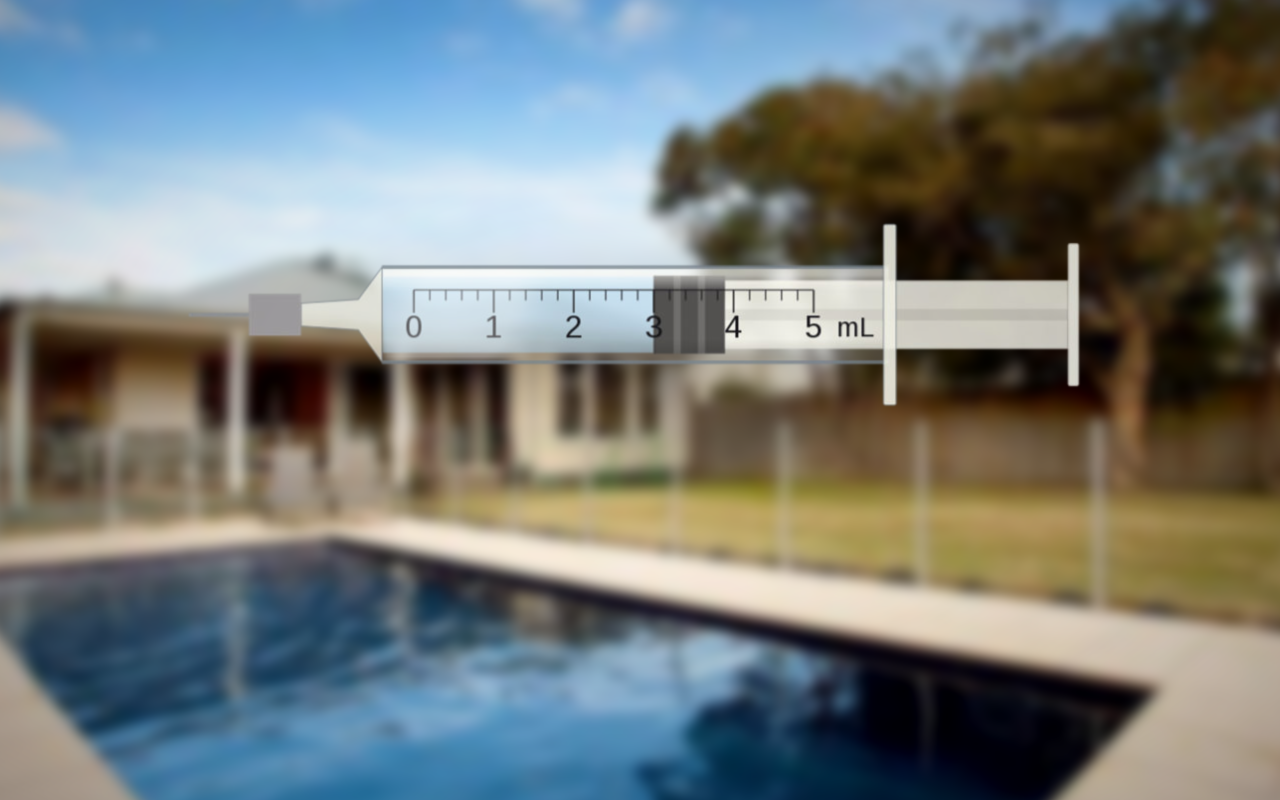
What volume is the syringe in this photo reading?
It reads 3 mL
